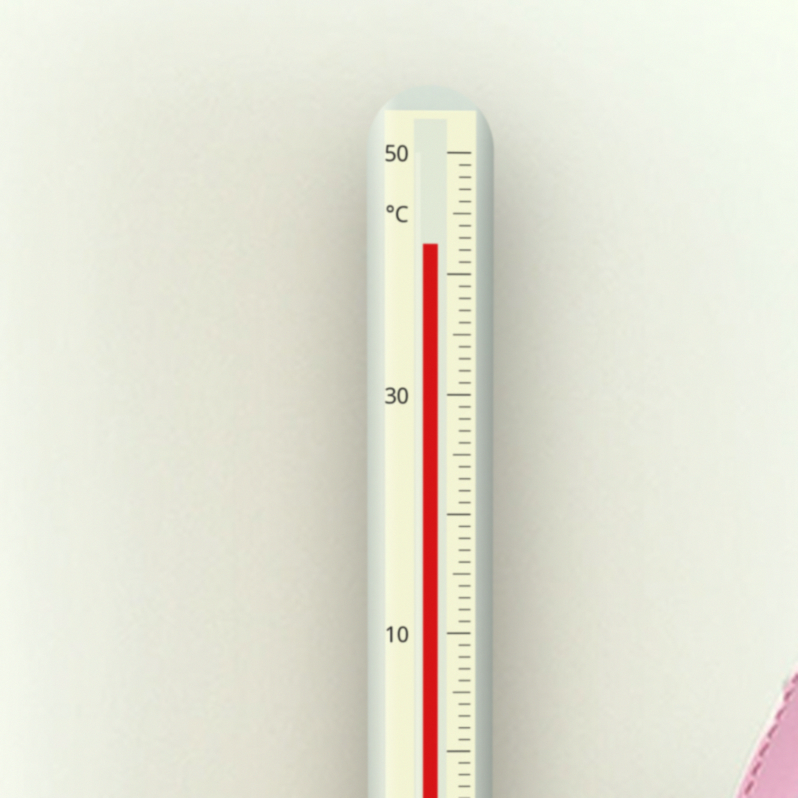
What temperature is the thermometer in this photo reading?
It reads 42.5 °C
